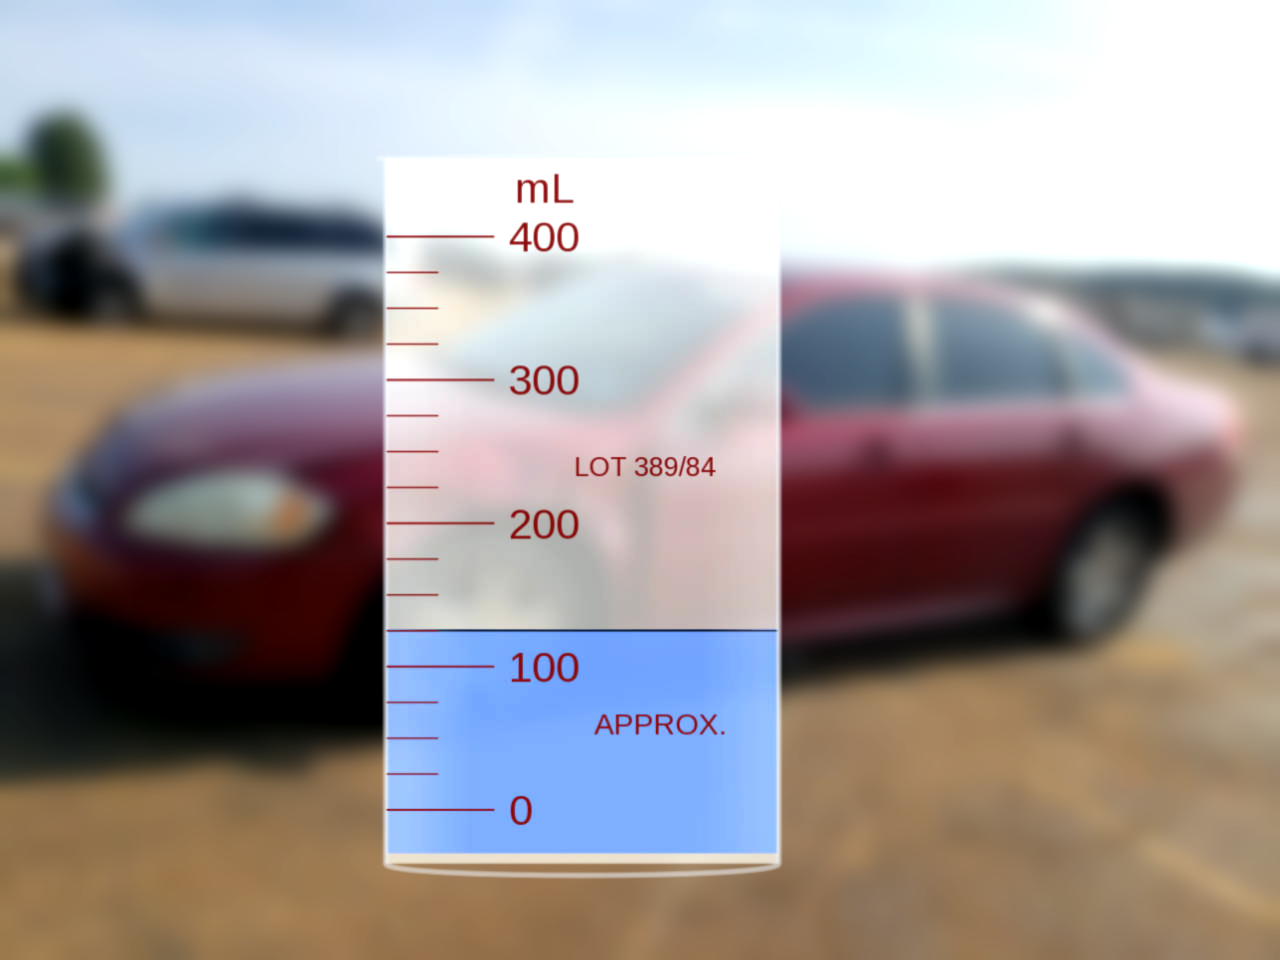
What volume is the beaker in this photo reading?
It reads 125 mL
